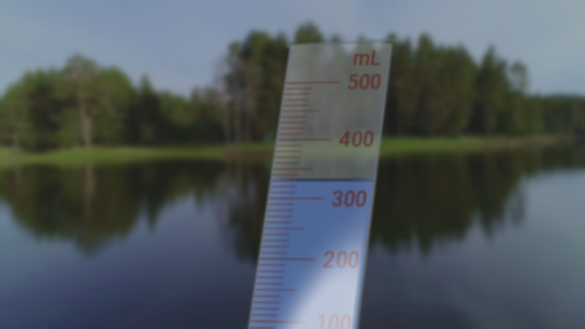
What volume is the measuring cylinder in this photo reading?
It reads 330 mL
